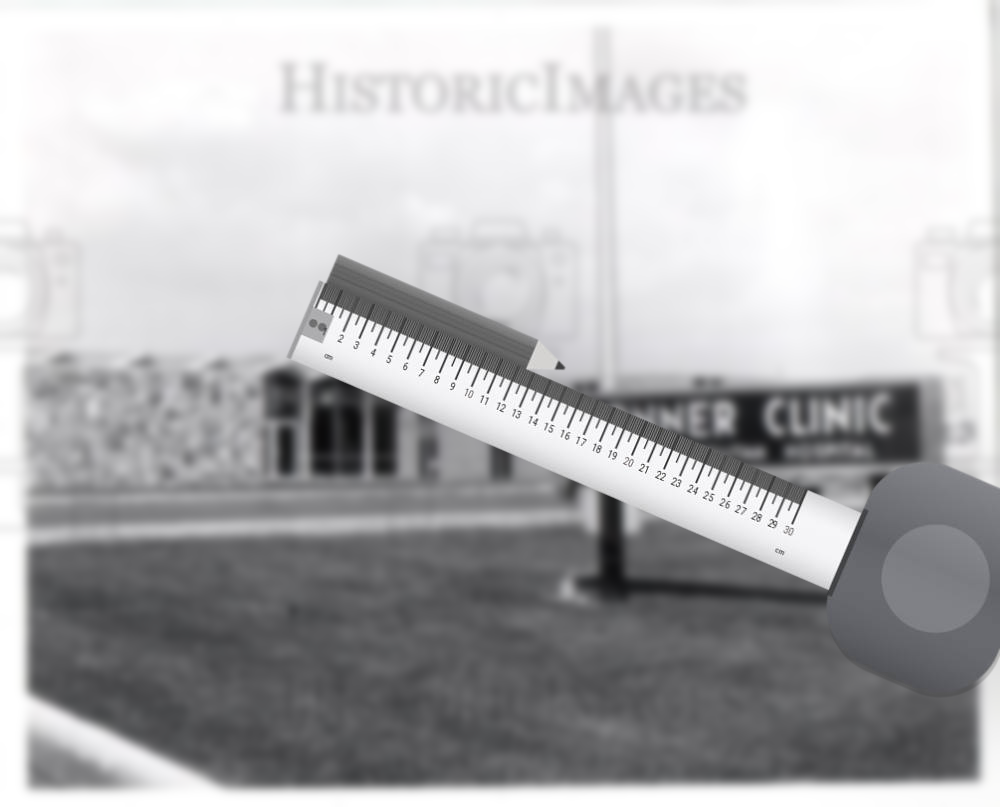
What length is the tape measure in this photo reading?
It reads 14.5 cm
